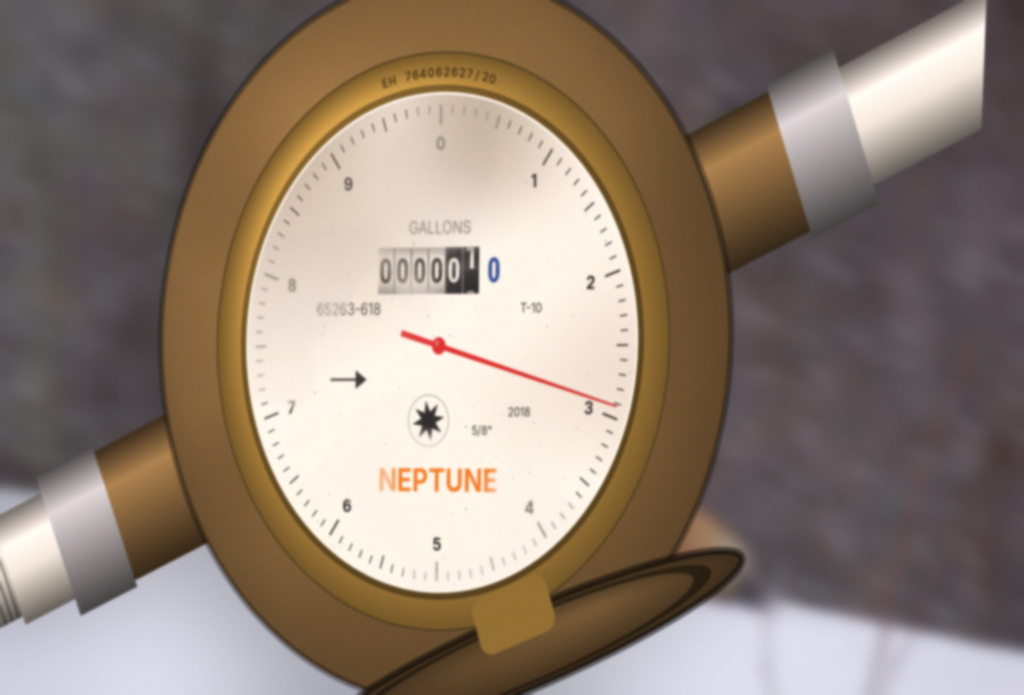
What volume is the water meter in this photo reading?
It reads 12.9 gal
